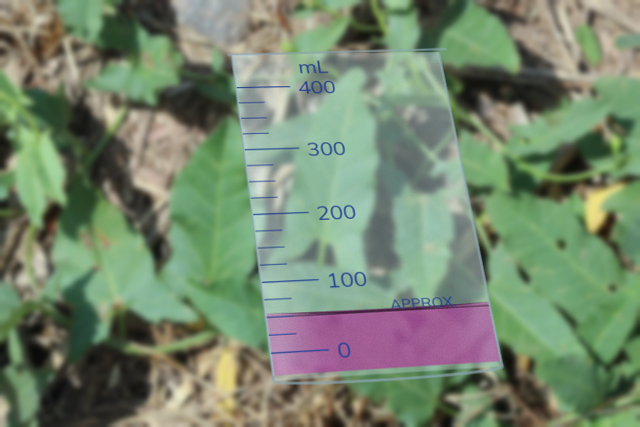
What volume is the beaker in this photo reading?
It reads 50 mL
